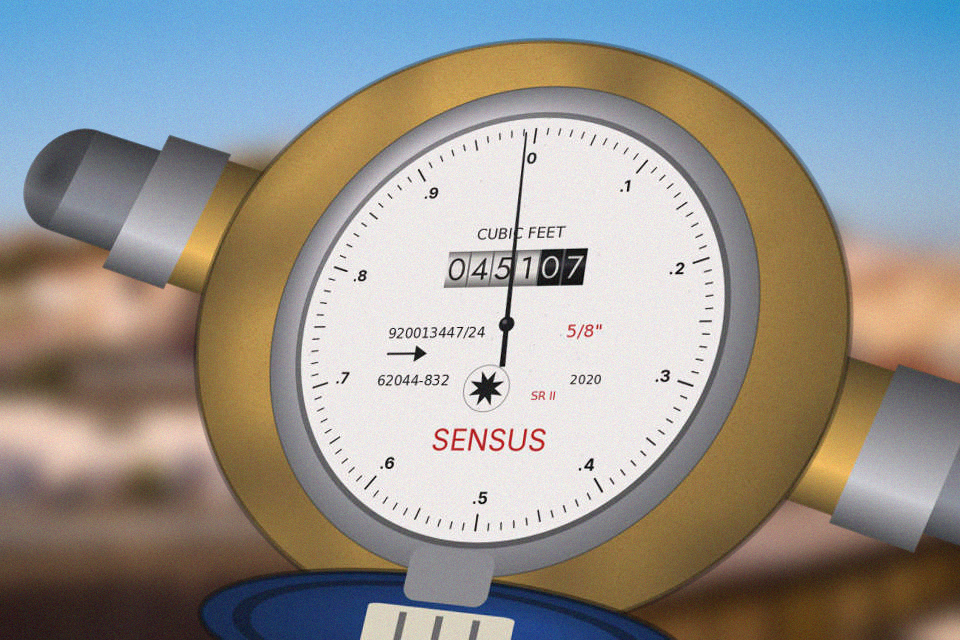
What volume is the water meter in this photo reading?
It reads 45106.99 ft³
